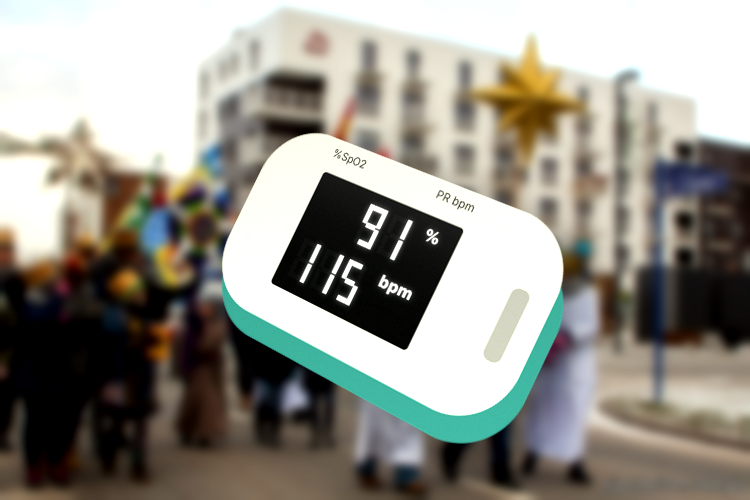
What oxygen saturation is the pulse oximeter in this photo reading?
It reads 91 %
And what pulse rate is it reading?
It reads 115 bpm
